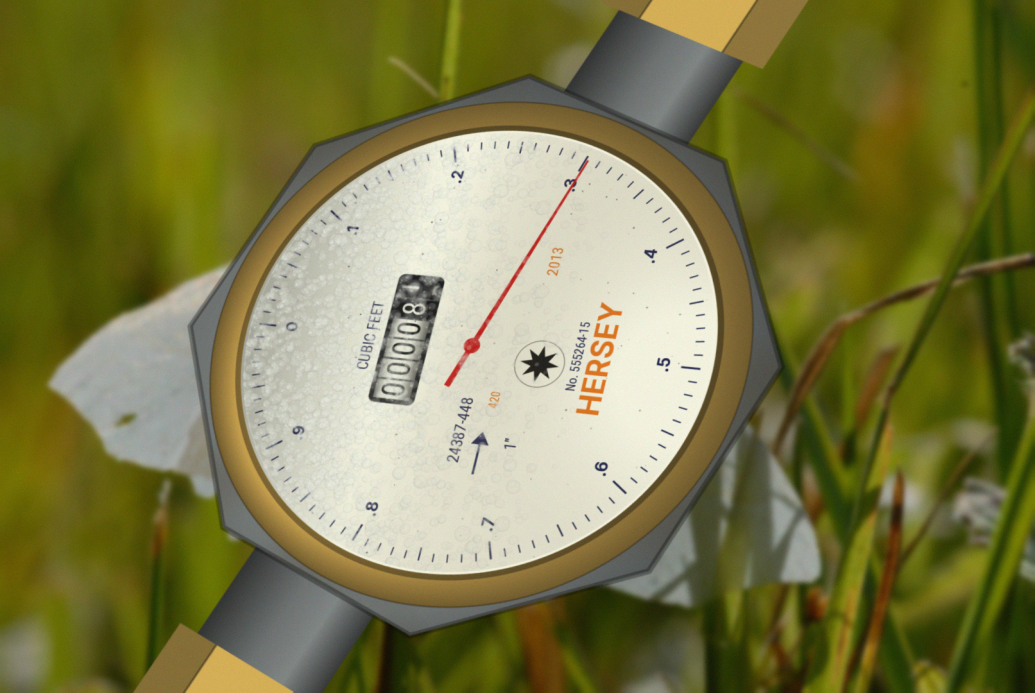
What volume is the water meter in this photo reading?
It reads 81.30 ft³
